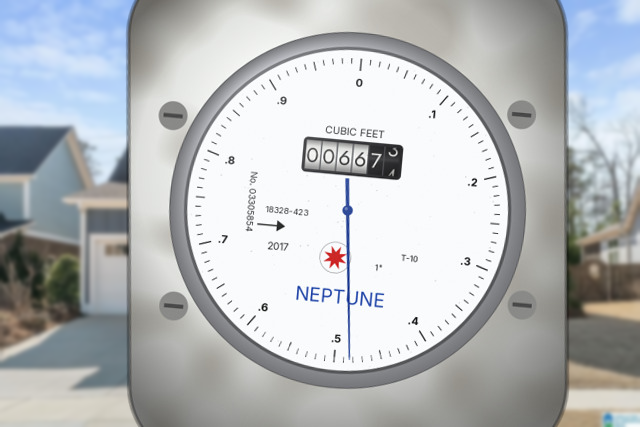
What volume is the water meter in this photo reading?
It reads 6673.48 ft³
